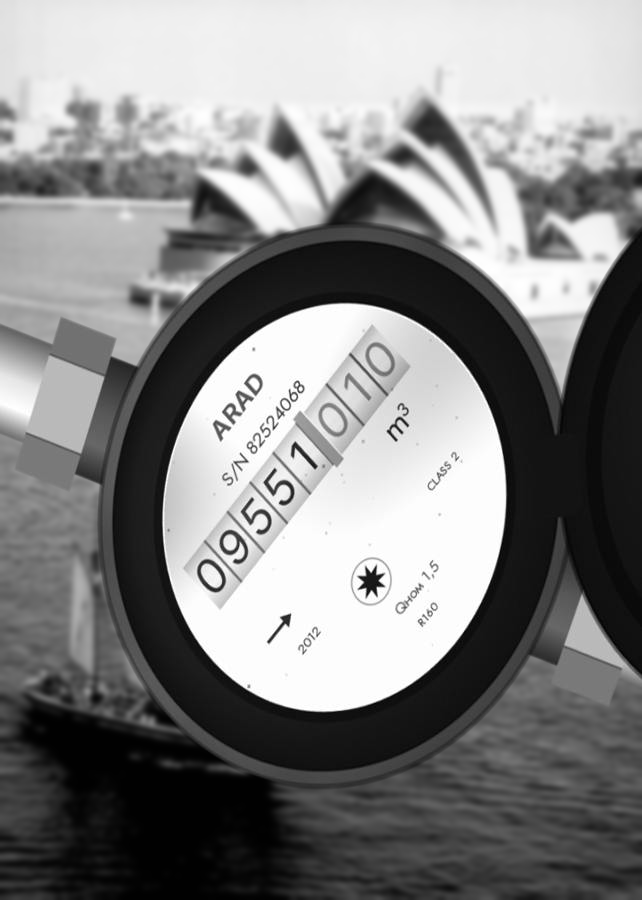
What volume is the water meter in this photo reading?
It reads 9551.010 m³
